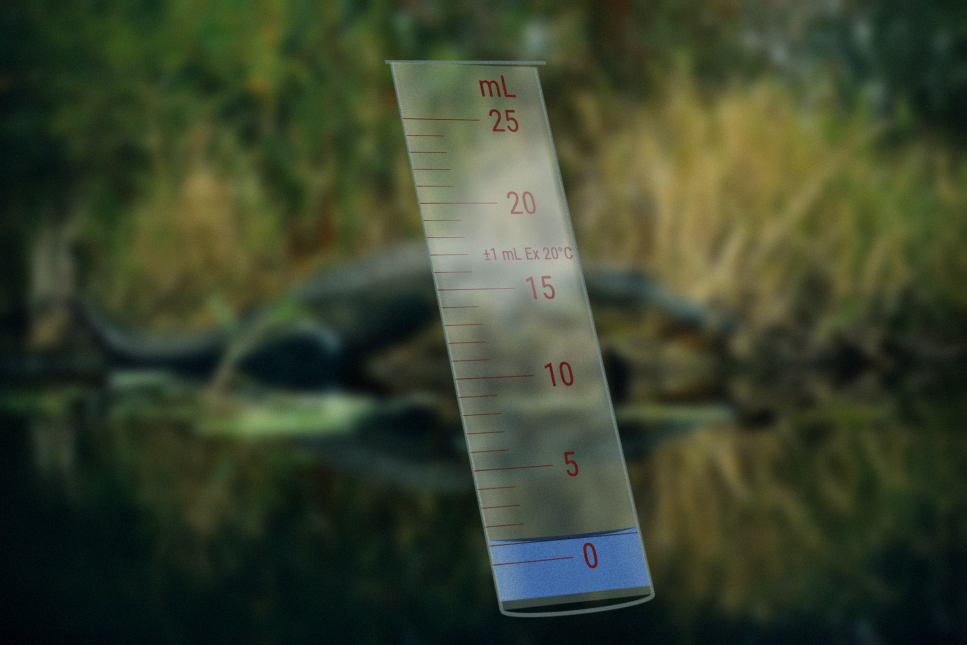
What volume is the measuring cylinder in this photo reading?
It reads 1 mL
